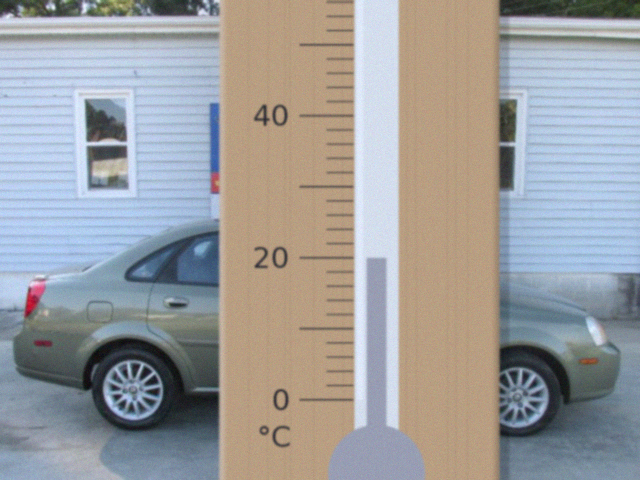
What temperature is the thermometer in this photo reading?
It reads 20 °C
